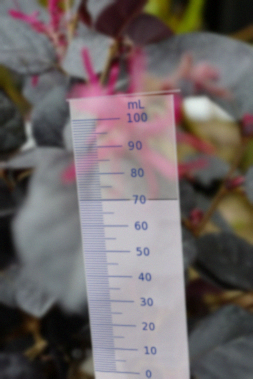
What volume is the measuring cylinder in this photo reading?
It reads 70 mL
